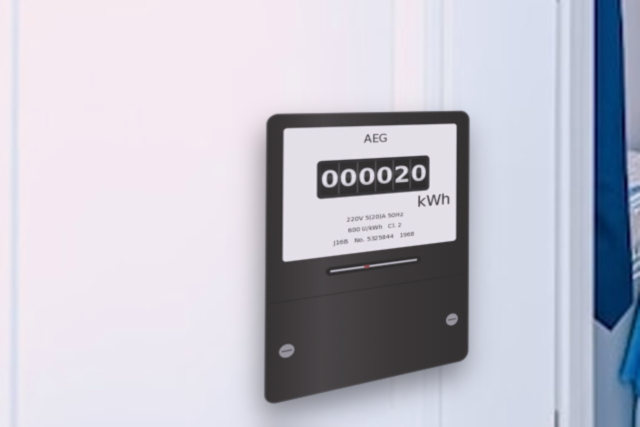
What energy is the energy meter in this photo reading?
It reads 20 kWh
